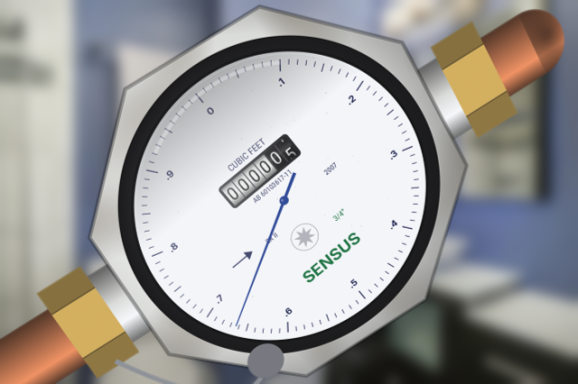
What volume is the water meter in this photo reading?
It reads 4.66 ft³
